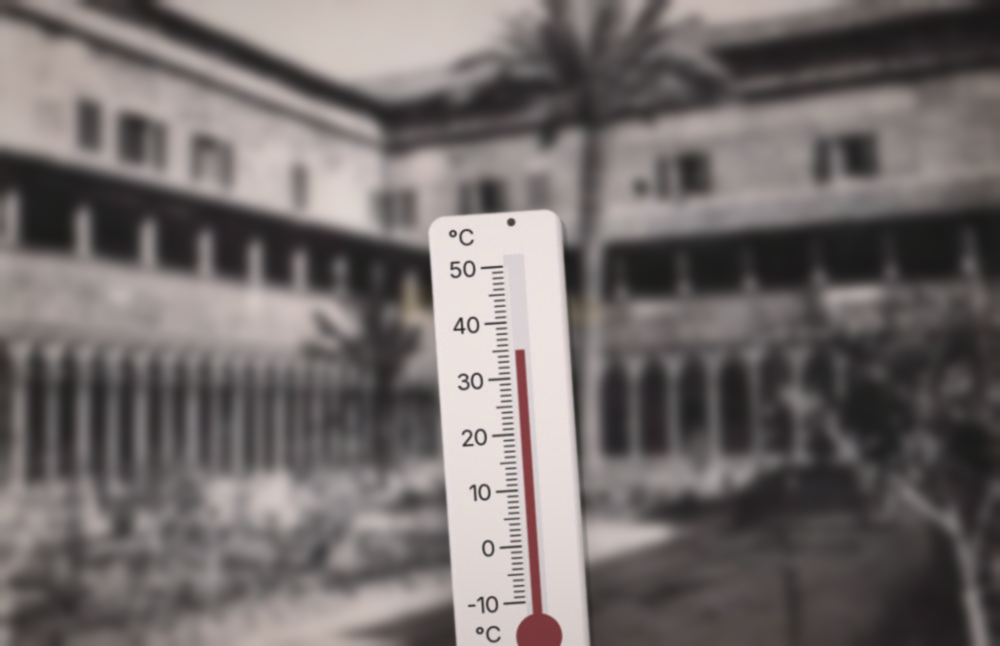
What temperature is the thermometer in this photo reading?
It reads 35 °C
